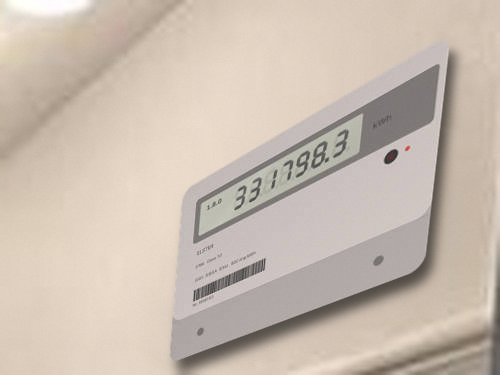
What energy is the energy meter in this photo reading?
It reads 331798.3 kWh
